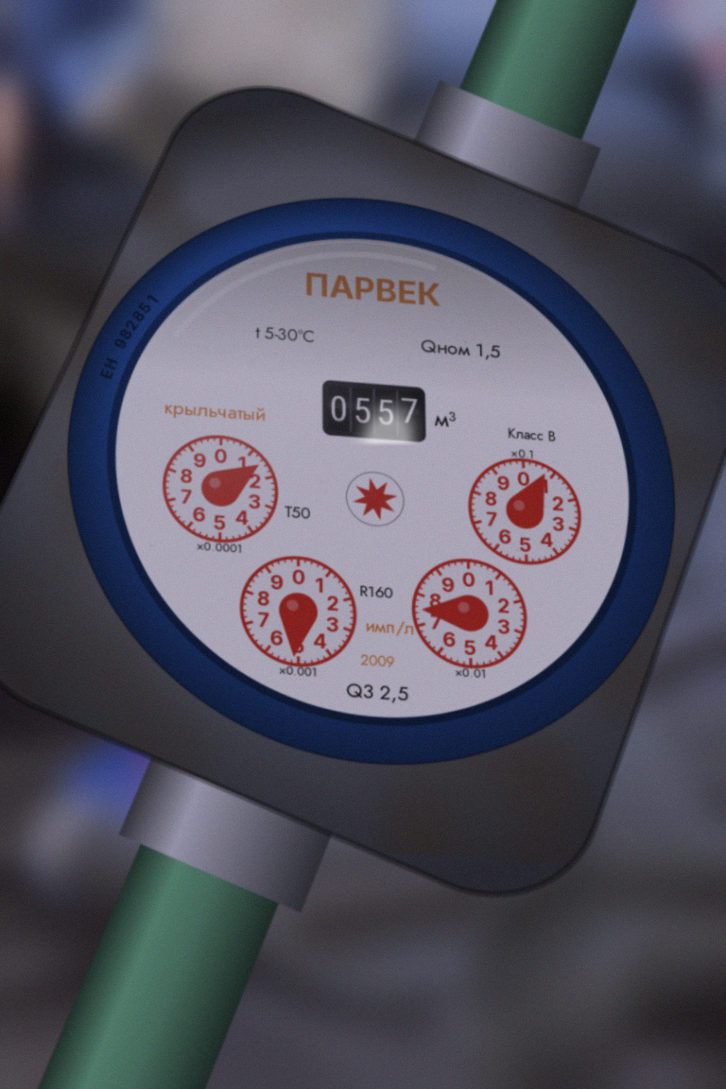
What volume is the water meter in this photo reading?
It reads 557.0751 m³
